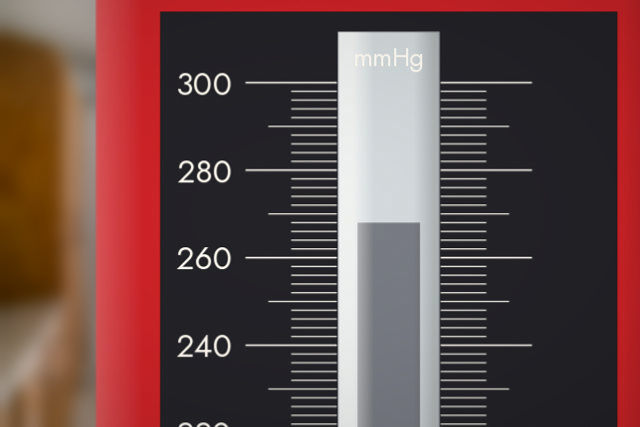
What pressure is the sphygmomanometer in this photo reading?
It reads 268 mmHg
